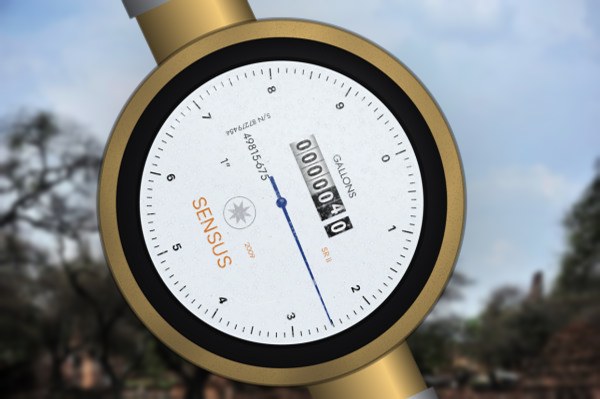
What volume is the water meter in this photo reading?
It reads 42.5 gal
